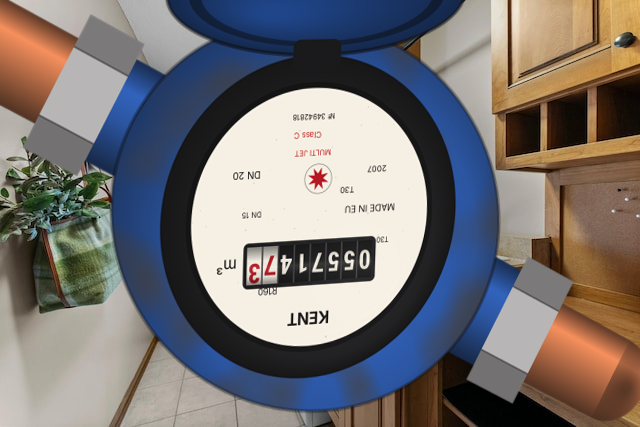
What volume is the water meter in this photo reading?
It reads 55714.73 m³
